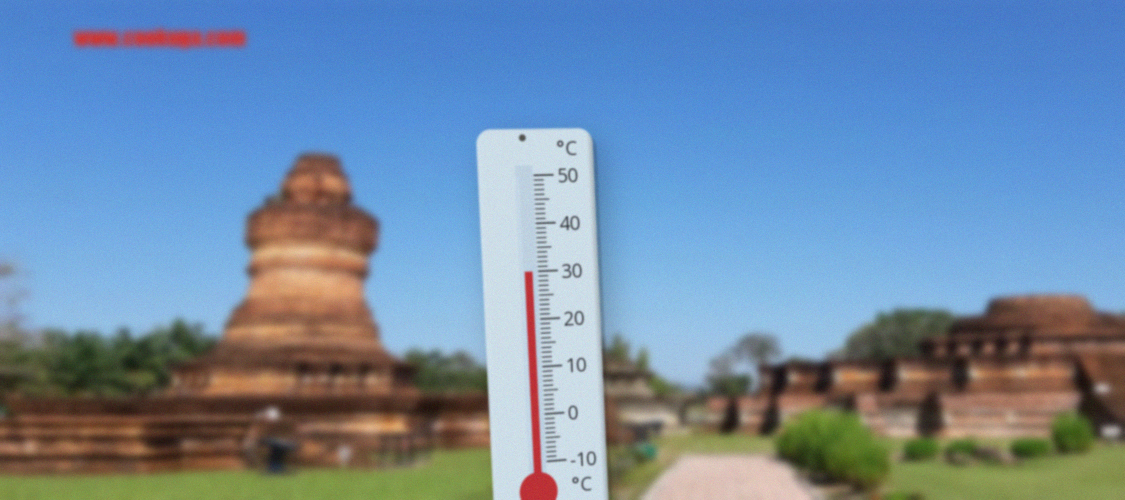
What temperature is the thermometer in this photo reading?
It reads 30 °C
